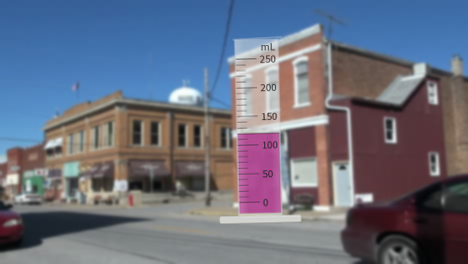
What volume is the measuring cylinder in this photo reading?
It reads 120 mL
